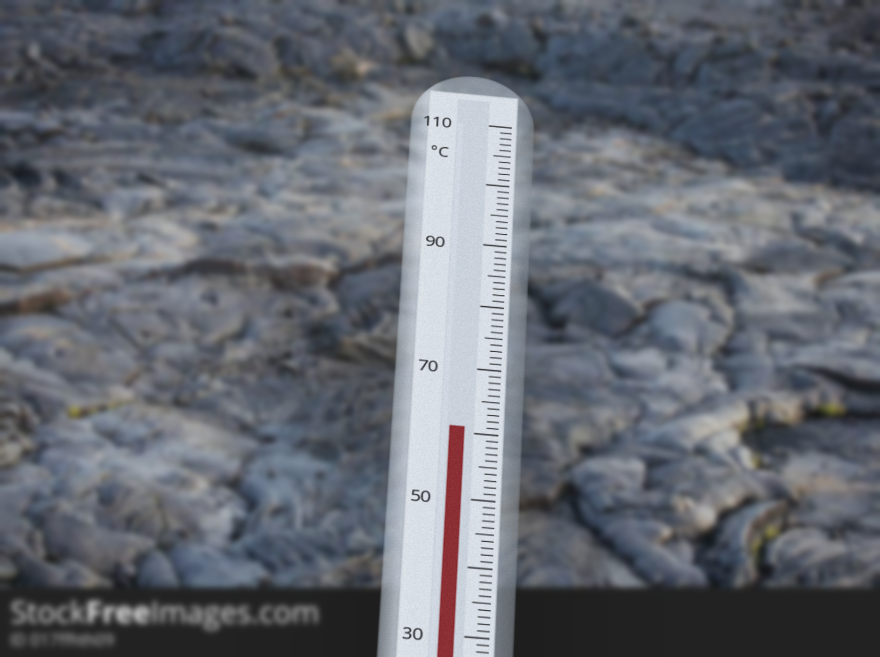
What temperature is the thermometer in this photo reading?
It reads 61 °C
